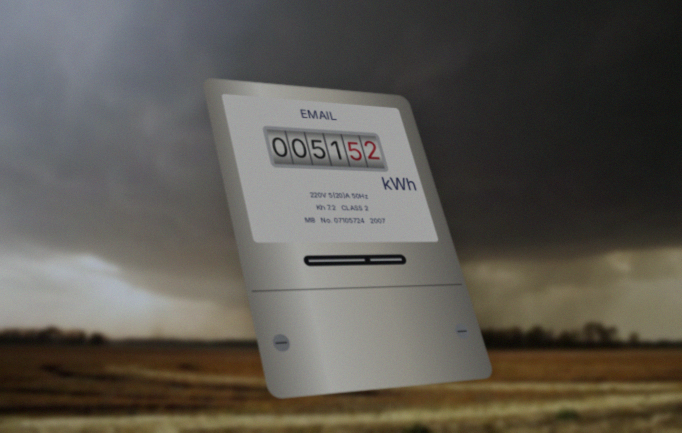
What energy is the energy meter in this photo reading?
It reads 51.52 kWh
